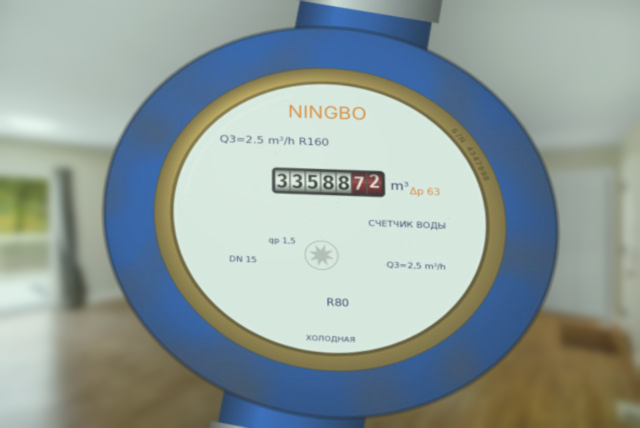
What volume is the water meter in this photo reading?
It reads 33588.72 m³
